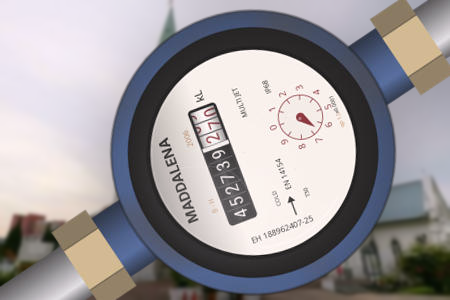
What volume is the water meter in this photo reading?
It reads 452739.2696 kL
